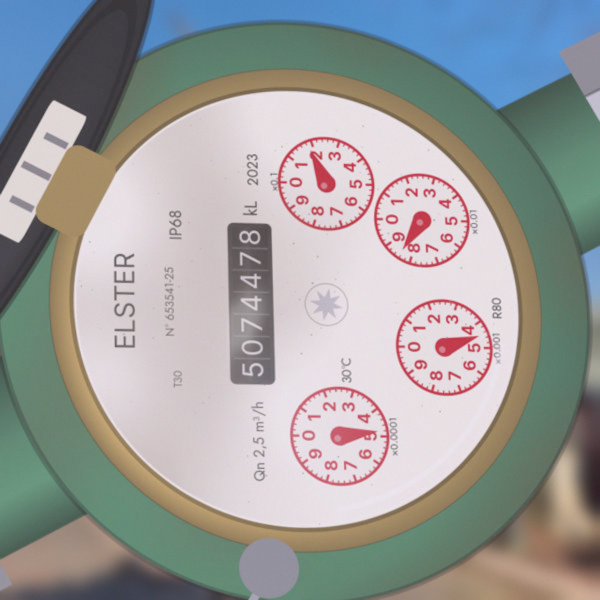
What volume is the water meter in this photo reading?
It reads 5074478.1844 kL
